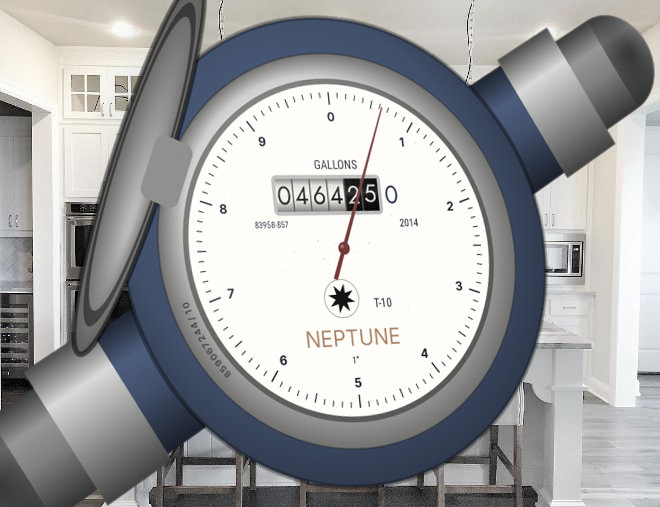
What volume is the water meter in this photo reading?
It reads 464250.6 gal
